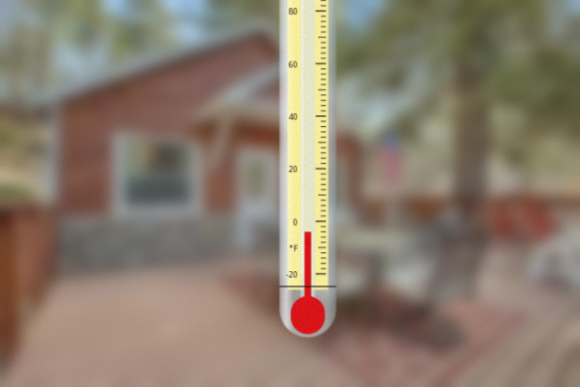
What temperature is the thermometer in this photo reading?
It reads -4 °F
